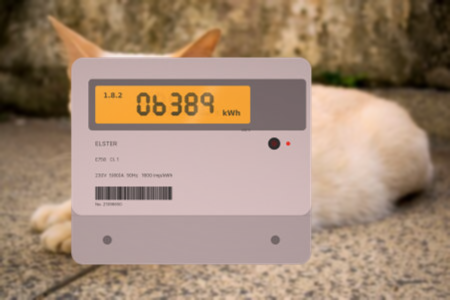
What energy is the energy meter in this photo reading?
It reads 6389 kWh
